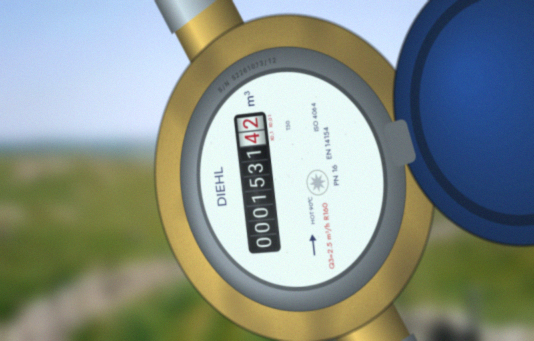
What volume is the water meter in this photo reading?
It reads 1531.42 m³
